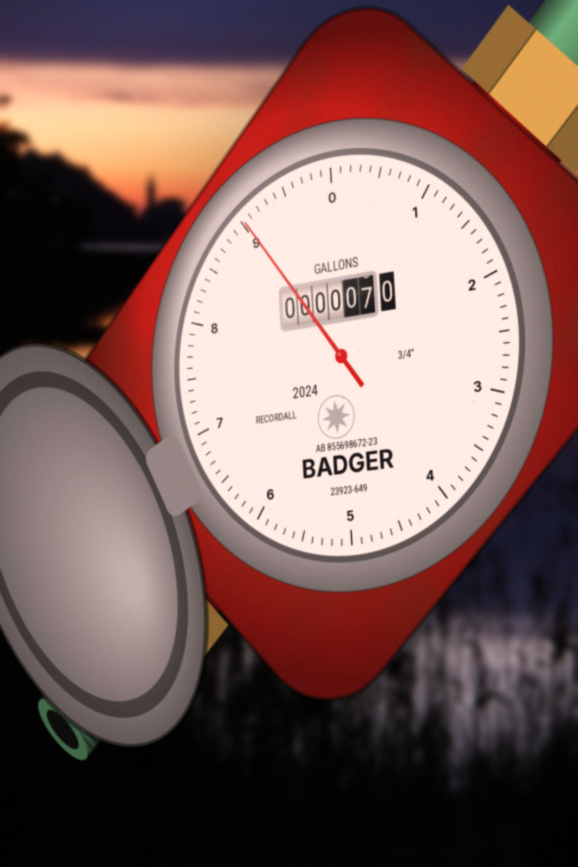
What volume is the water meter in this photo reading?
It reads 69.0 gal
